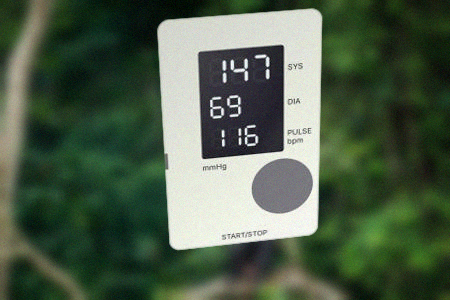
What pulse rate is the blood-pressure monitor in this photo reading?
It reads 116 bpm
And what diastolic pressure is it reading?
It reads 69 mmHg
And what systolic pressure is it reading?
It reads 147 mmHg
